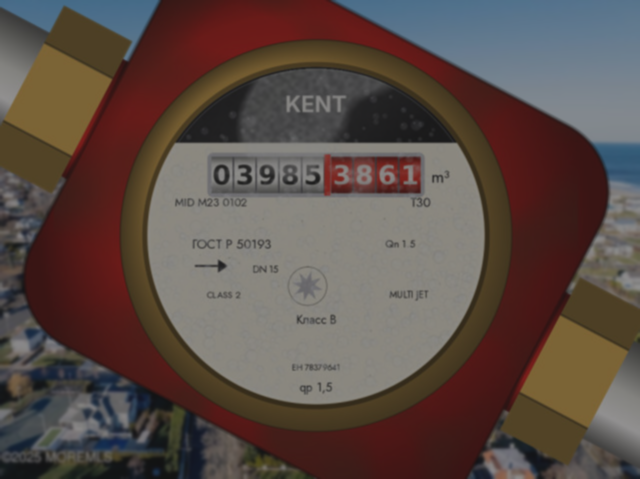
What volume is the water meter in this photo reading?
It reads 3985.3861 m³
